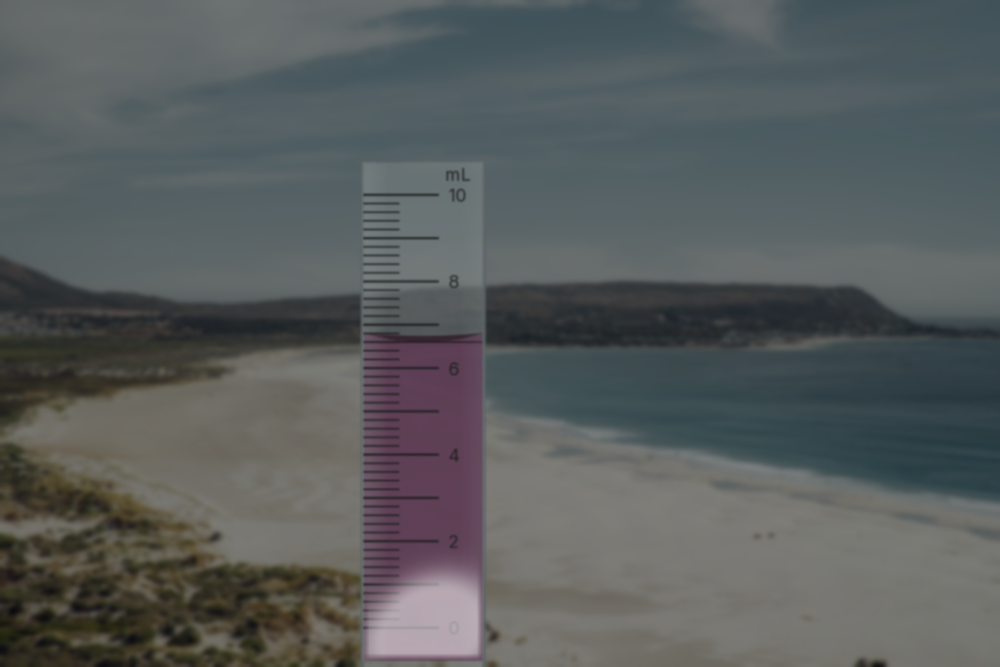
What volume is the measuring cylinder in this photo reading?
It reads 6.6 mL
